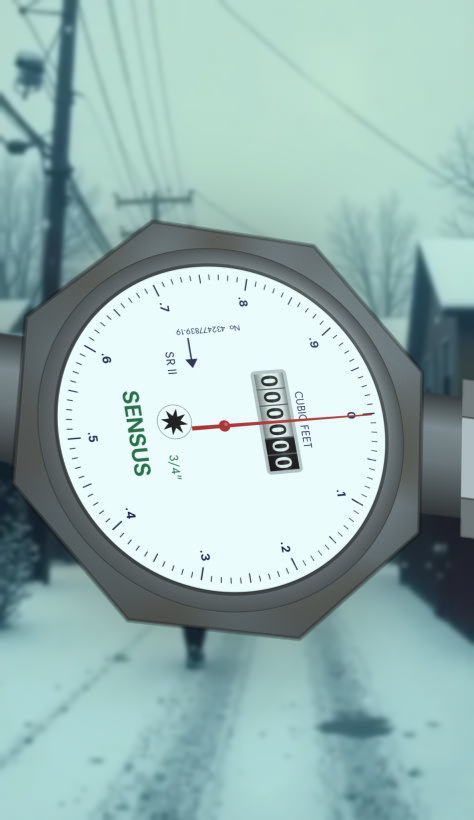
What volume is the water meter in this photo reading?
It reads 0.00 ft³
